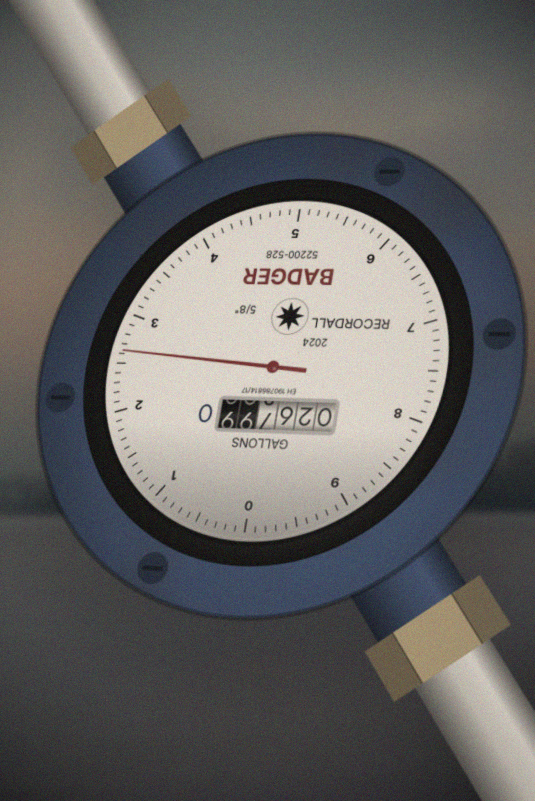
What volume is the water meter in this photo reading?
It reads 267992.6 gal
